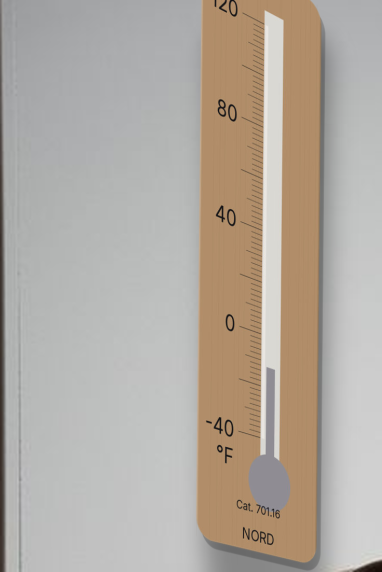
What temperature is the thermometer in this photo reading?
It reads -12 °F
